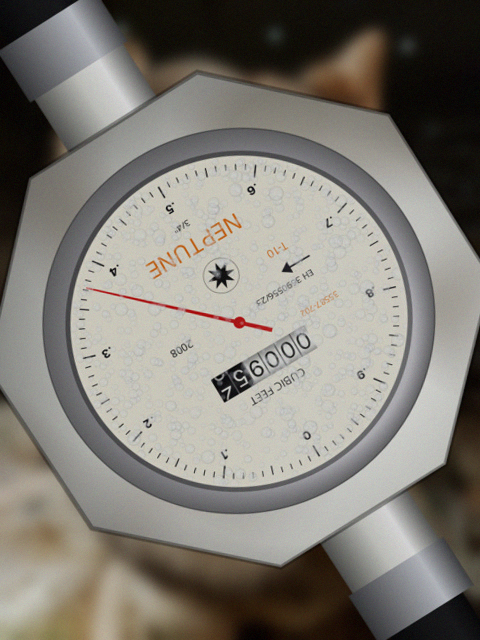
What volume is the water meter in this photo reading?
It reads 952.37 ft³
